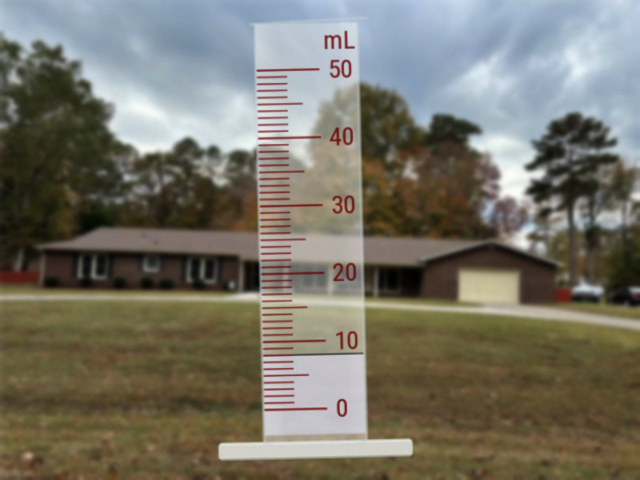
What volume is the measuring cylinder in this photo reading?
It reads 8 mL
